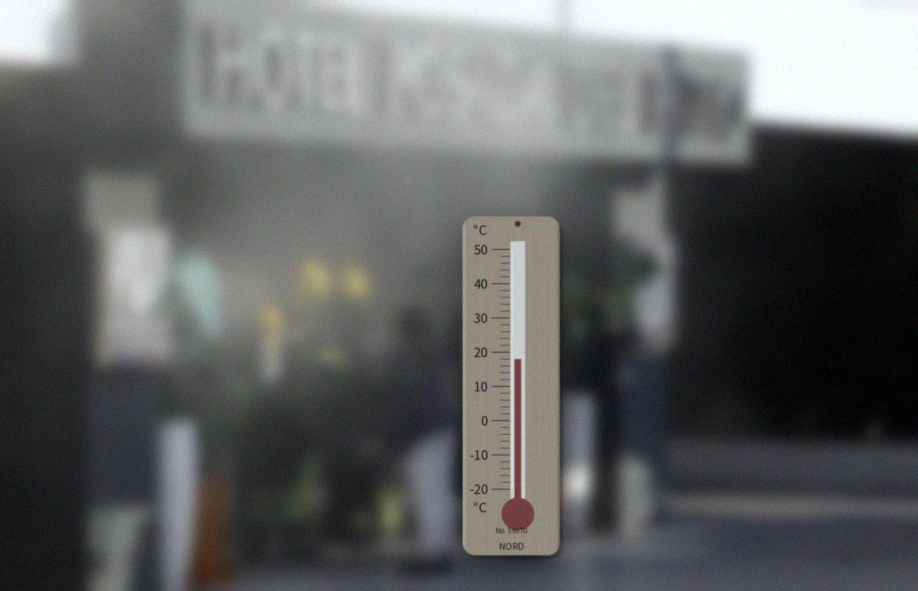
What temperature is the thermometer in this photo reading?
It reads 18 °C
